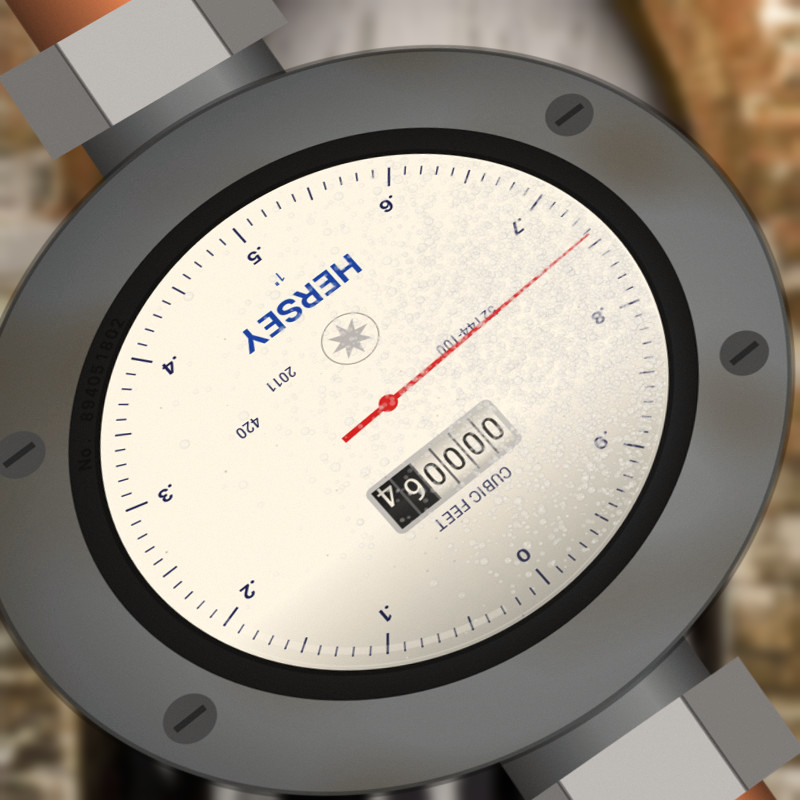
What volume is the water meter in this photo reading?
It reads 63.74 ft³
